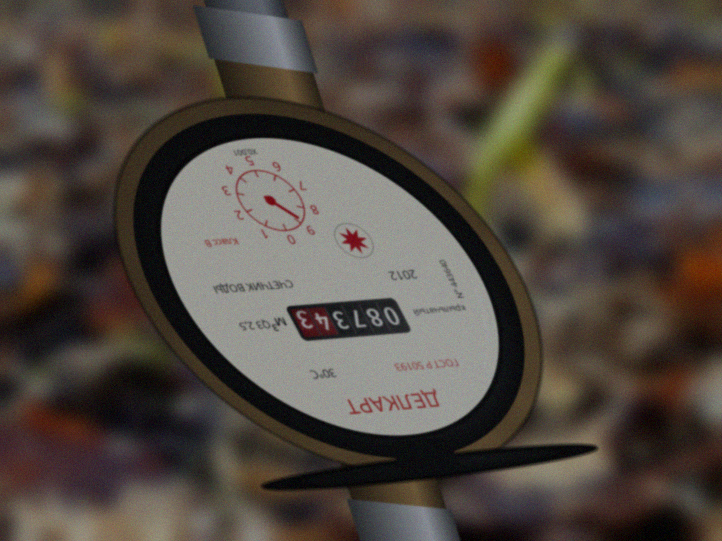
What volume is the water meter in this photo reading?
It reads 873.428 m³
